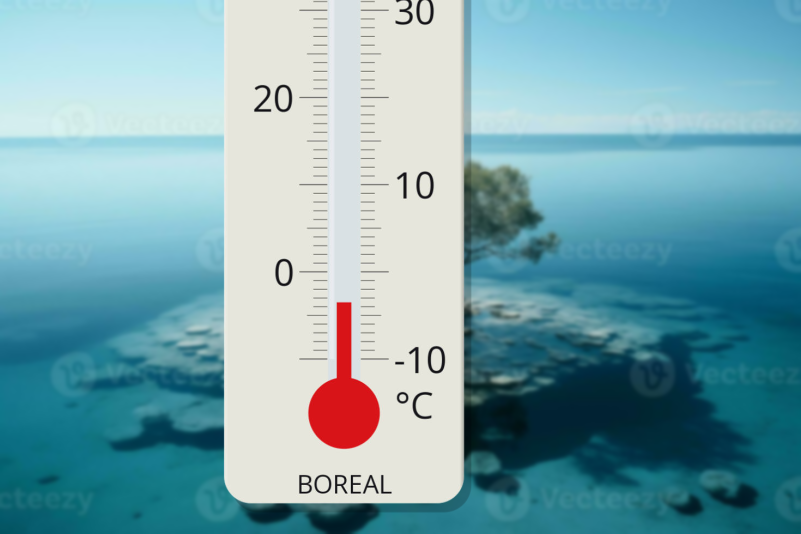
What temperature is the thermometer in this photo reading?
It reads -3.5 °C
